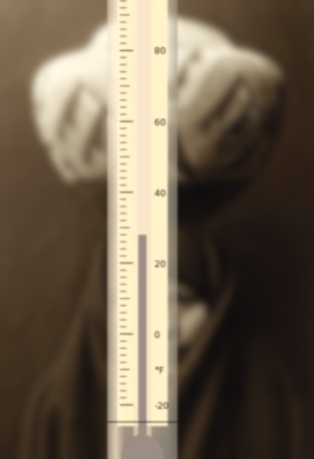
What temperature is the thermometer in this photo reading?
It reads 28 °F
